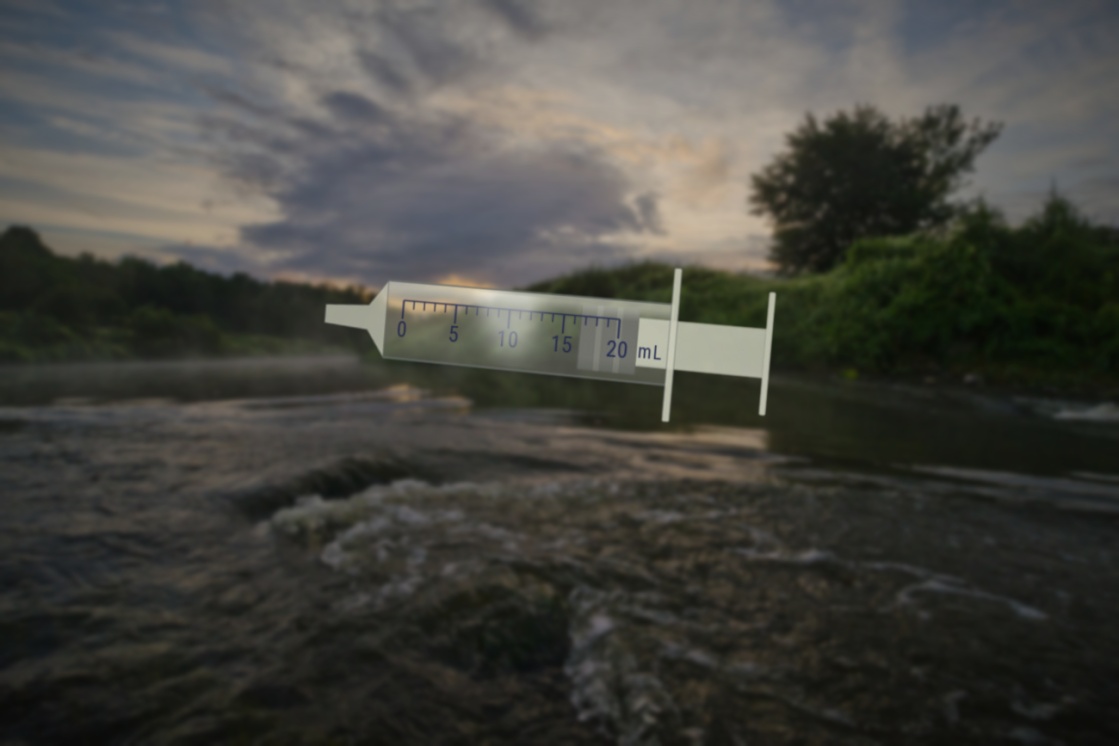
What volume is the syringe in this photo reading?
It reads 16.5 mL
